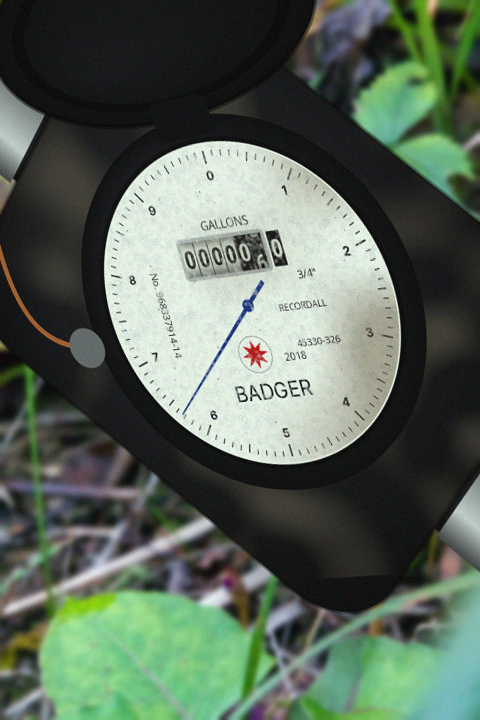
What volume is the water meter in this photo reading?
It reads 56.3 gal
